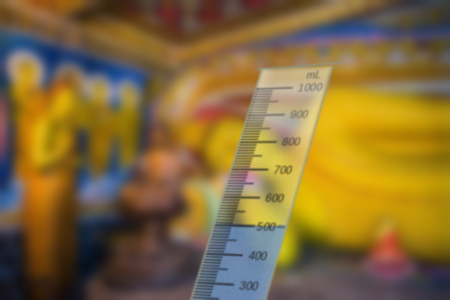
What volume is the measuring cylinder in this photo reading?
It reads 500 mL
